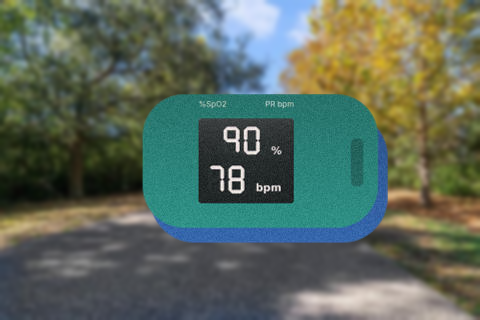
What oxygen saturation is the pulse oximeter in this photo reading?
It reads 90 %
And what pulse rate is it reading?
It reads 78 bpm
